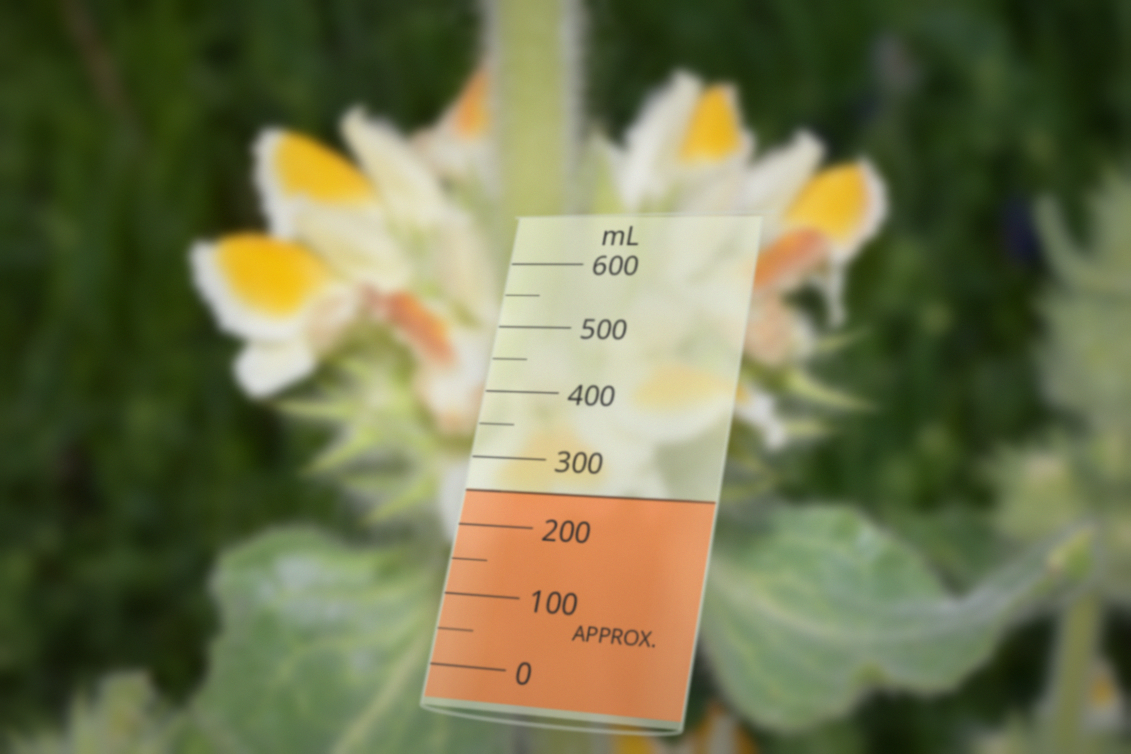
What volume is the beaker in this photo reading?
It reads 250 mL
